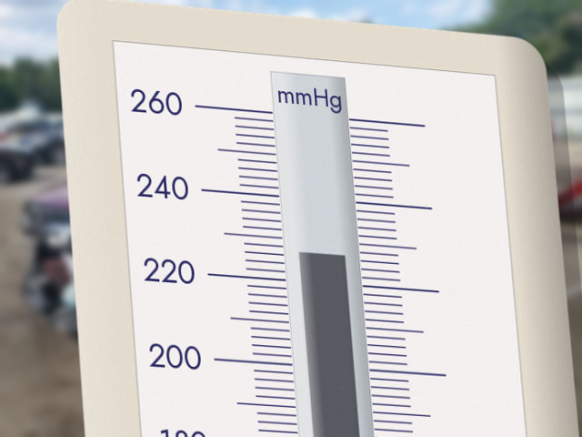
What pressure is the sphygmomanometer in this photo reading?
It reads 227 mmHg
